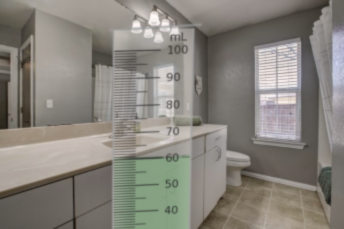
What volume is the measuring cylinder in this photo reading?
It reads 60 mL
